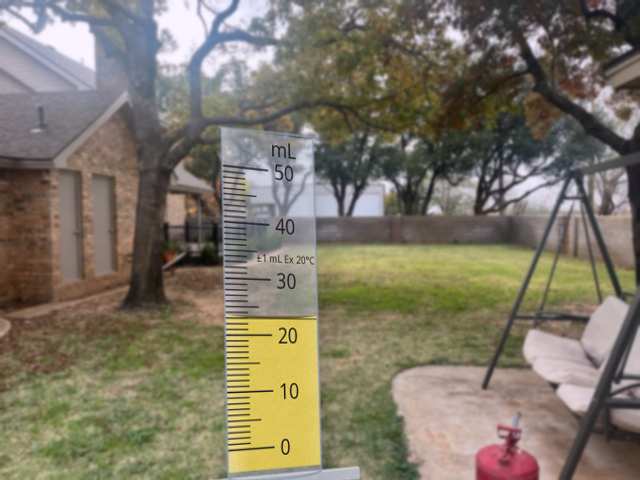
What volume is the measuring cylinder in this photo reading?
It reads 23 mL
